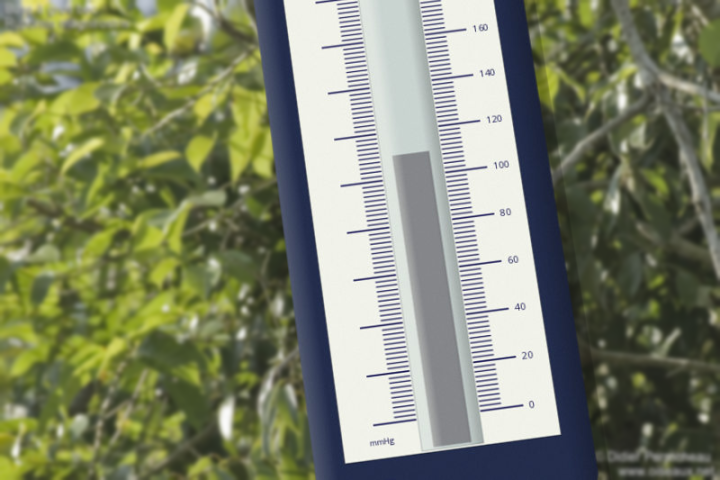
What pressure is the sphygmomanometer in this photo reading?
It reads 110 mmHg
